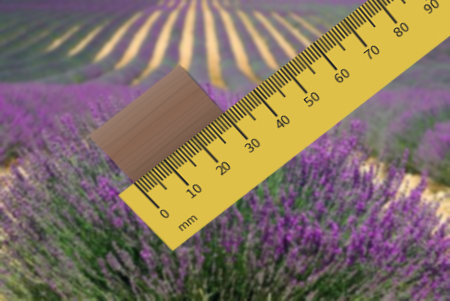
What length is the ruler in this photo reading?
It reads 30 mm
